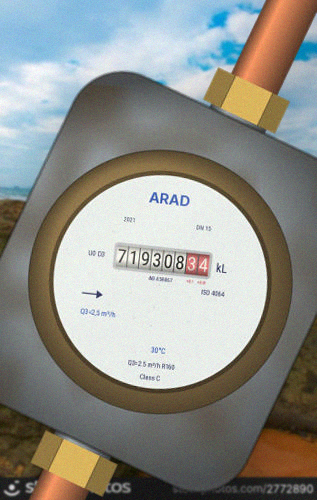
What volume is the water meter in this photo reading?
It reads 719308.34 kL
